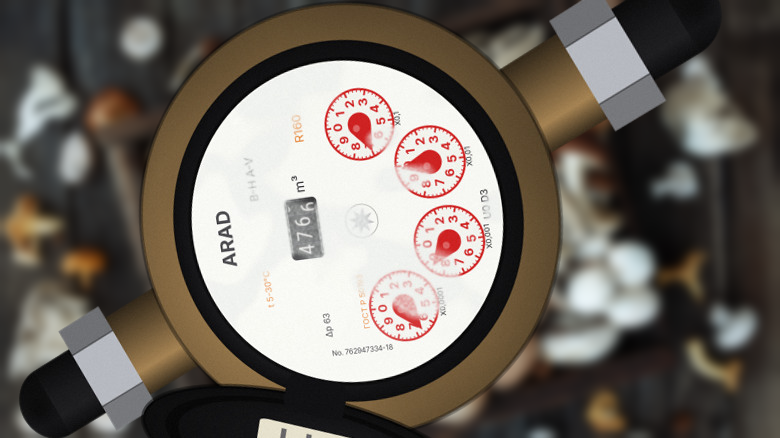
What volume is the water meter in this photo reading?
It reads 4765.6986 m³
